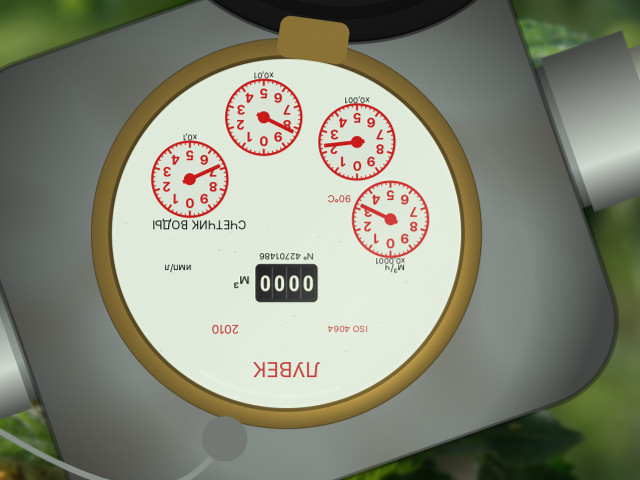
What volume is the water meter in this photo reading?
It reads 0.6823 m³
